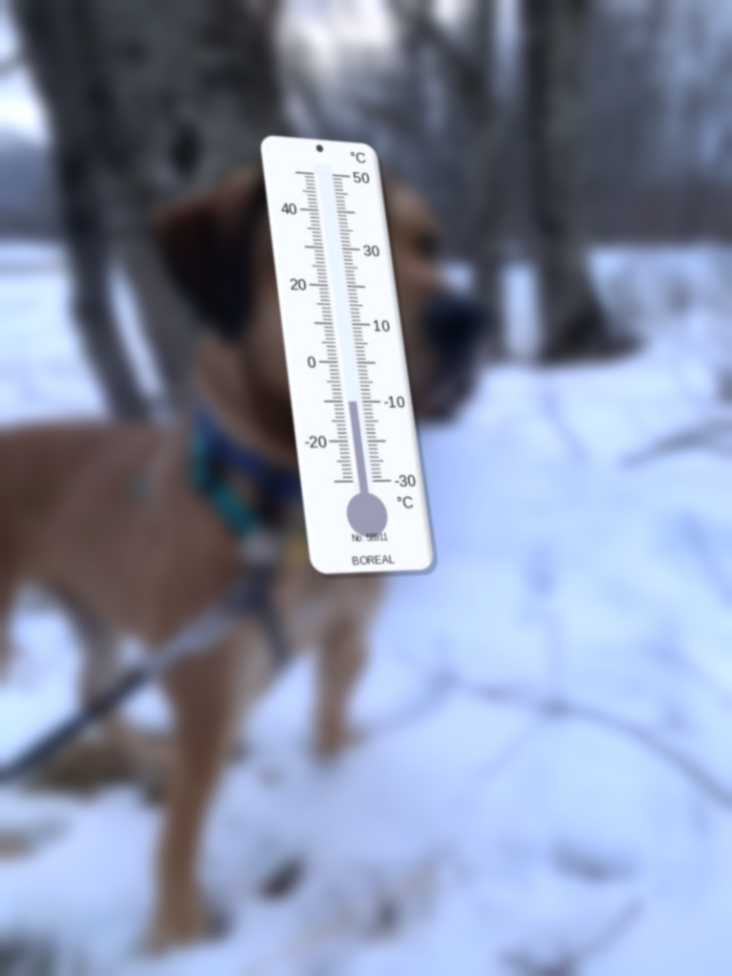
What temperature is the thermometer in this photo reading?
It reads -10 °C
